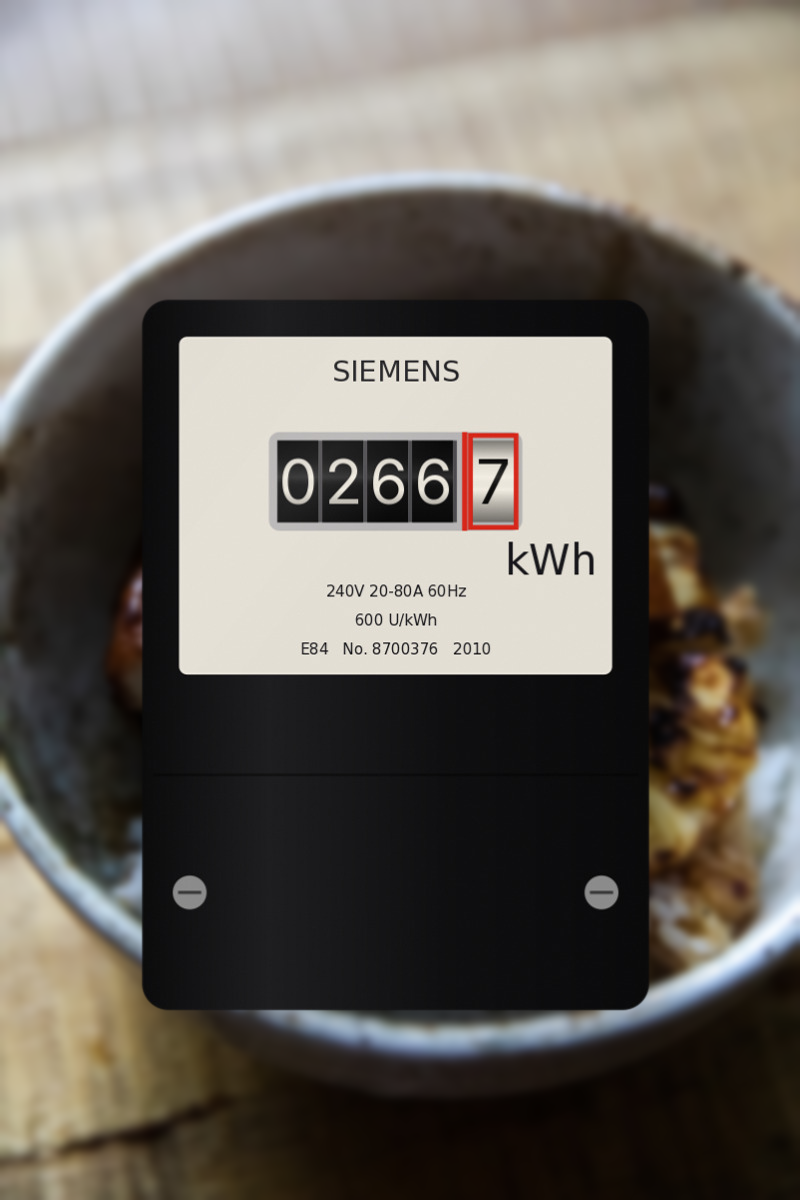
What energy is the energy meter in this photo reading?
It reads 266.7 kWh
